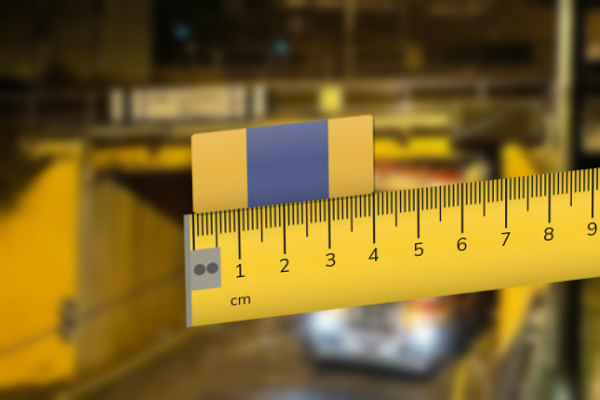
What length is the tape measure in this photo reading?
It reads 4 cm
